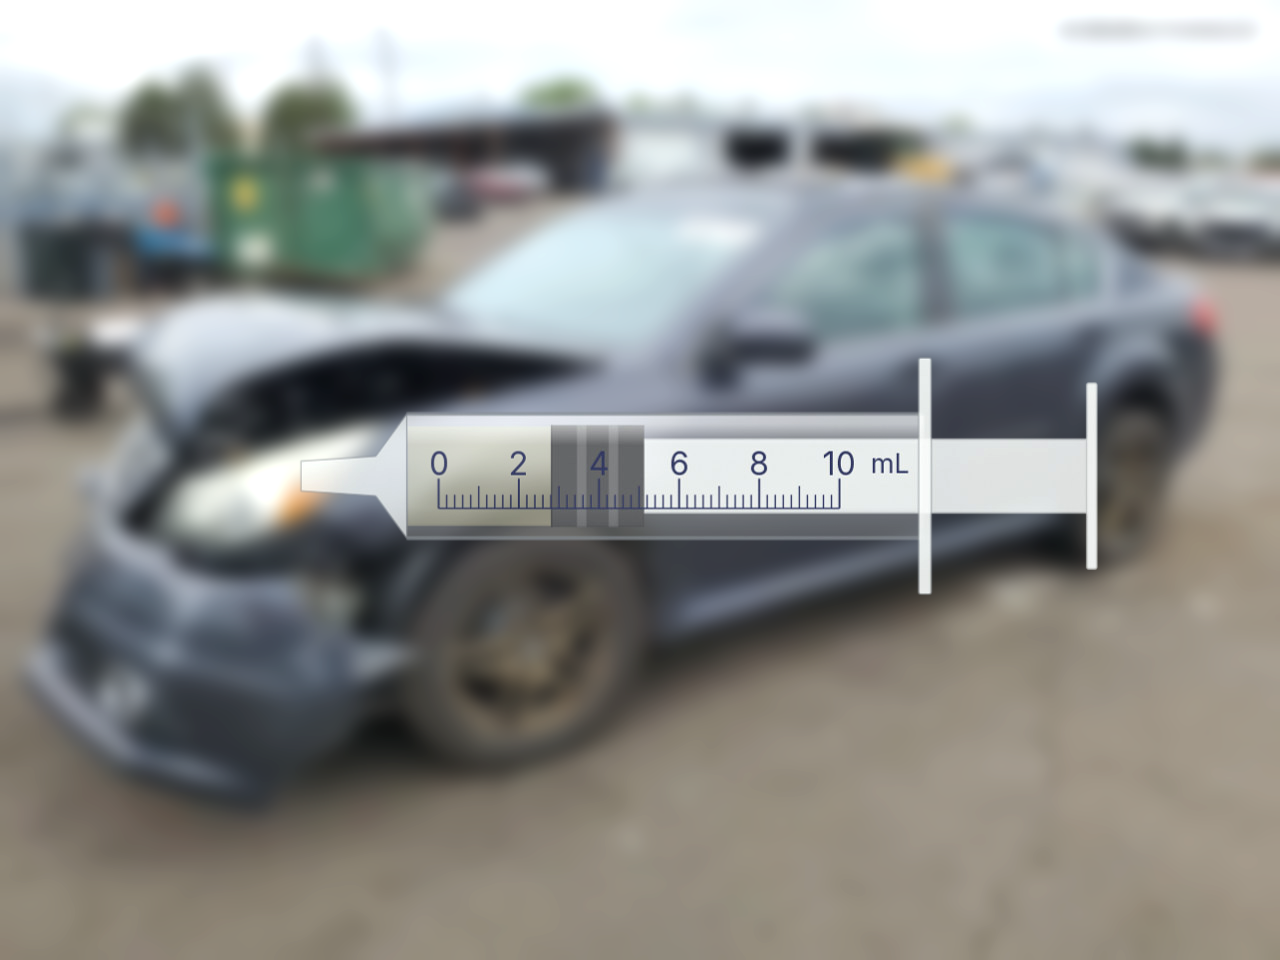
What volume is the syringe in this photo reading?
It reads 2.8 mL
